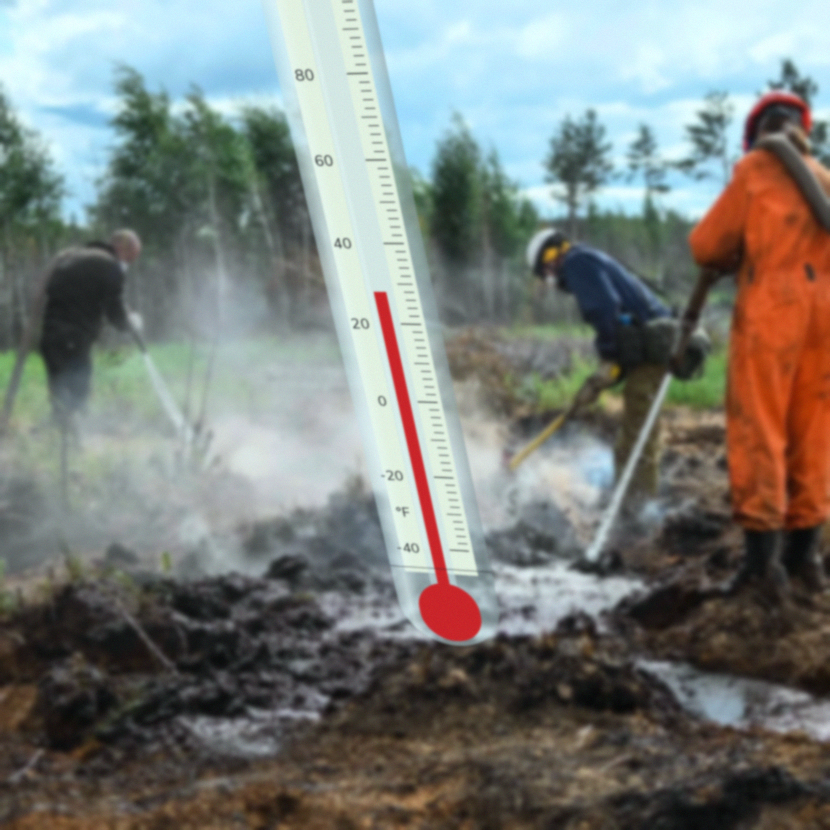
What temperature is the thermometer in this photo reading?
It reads 28 °F
